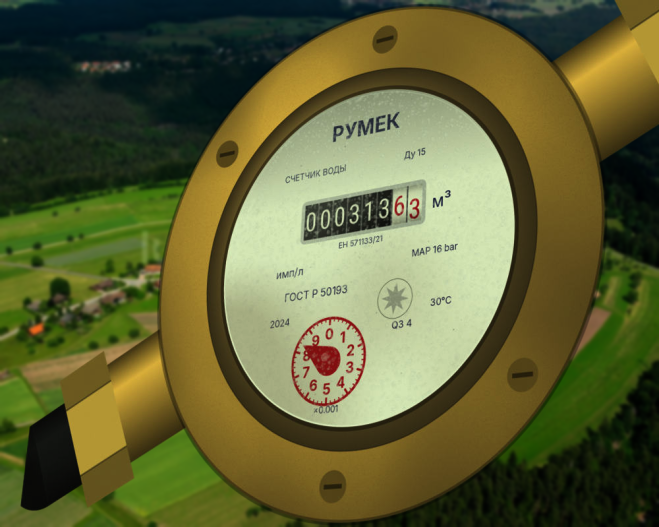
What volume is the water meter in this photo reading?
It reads 313.628 m³
